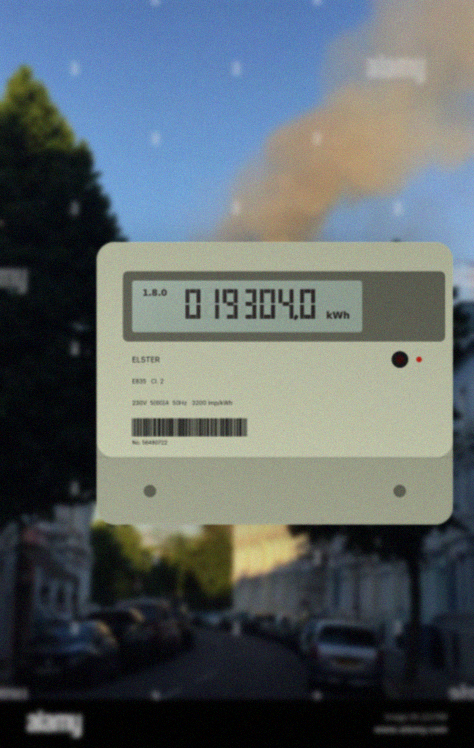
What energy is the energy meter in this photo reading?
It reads 19304.0 kWh
